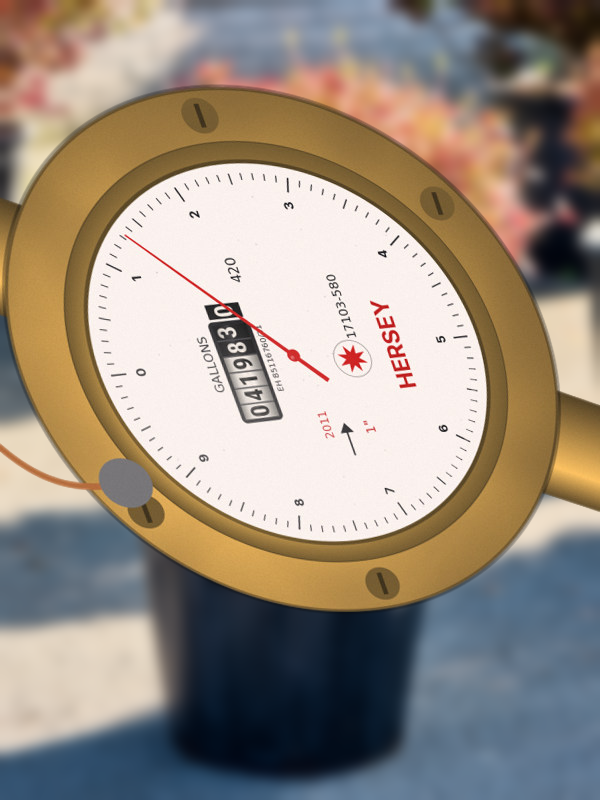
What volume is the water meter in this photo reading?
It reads 419831.3 gal
